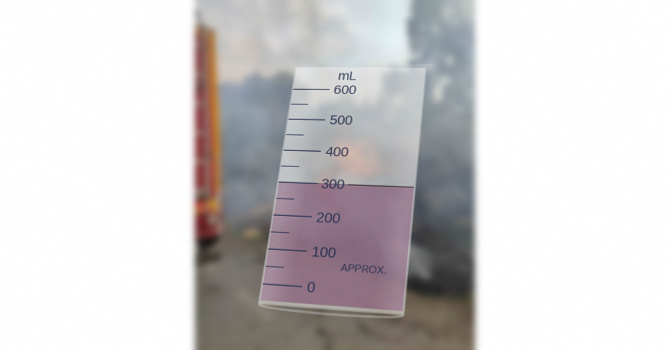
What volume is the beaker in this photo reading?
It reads 300 mL
